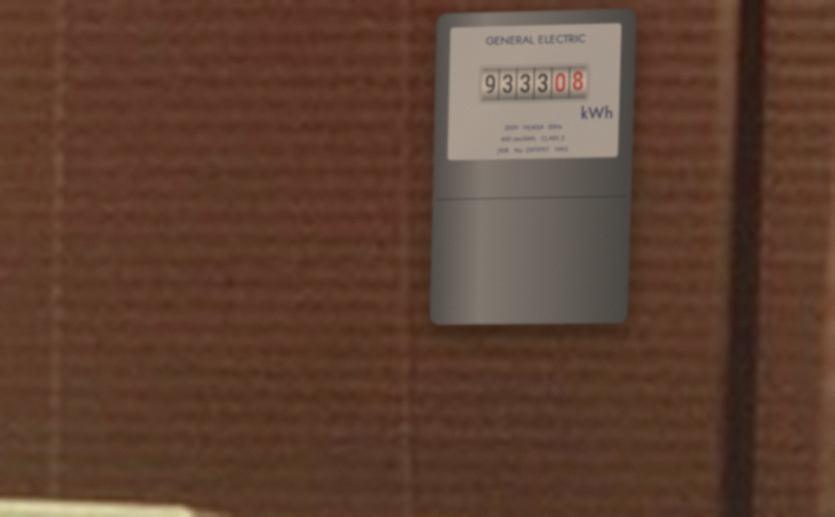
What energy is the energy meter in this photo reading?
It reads 9333.08 kWh
